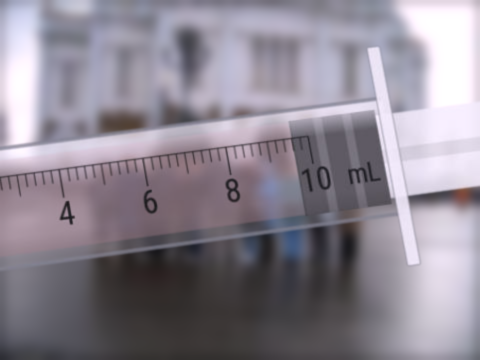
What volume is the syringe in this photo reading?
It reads 9.6 mL
